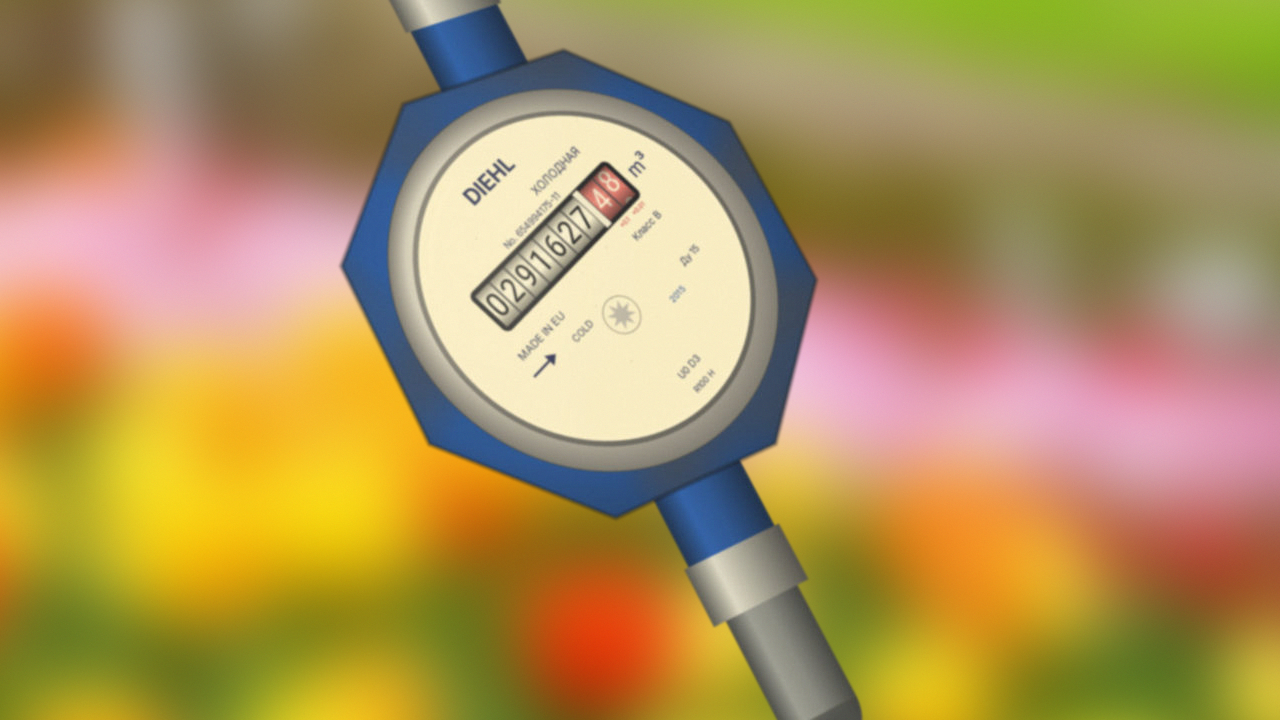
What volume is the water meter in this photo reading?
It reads 291627.48 m³
